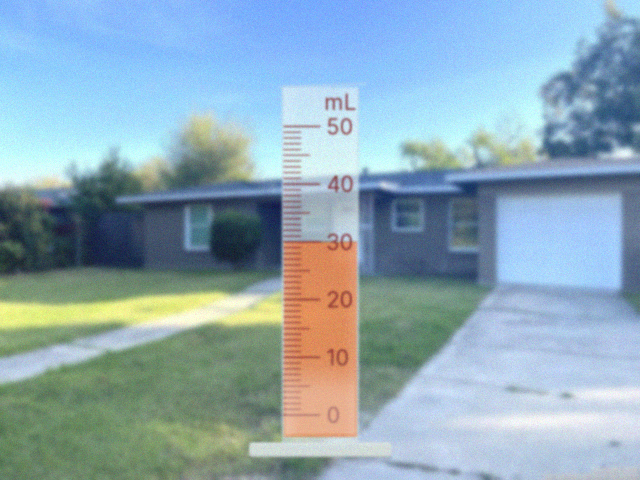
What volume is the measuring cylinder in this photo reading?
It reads 30 mL
